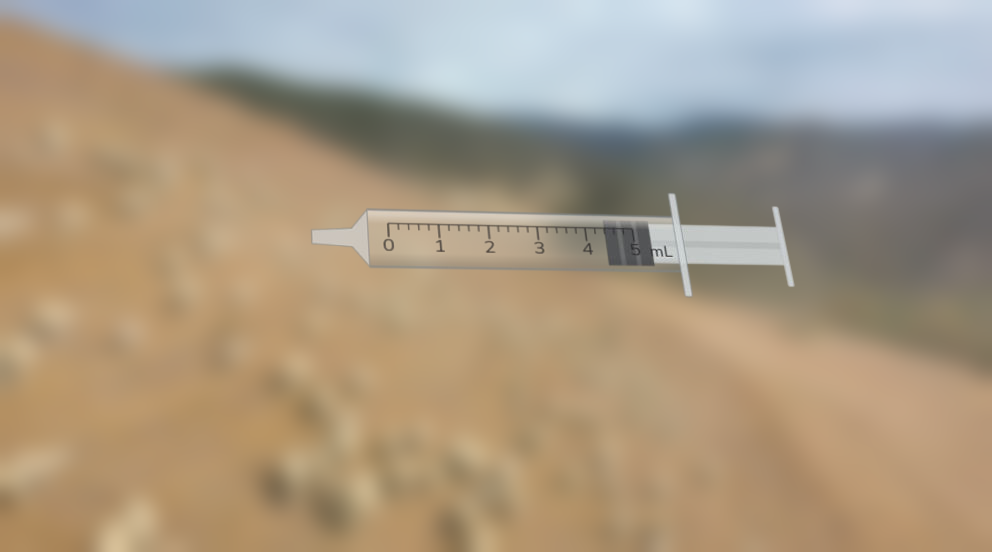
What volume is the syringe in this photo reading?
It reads 4.4 mL
